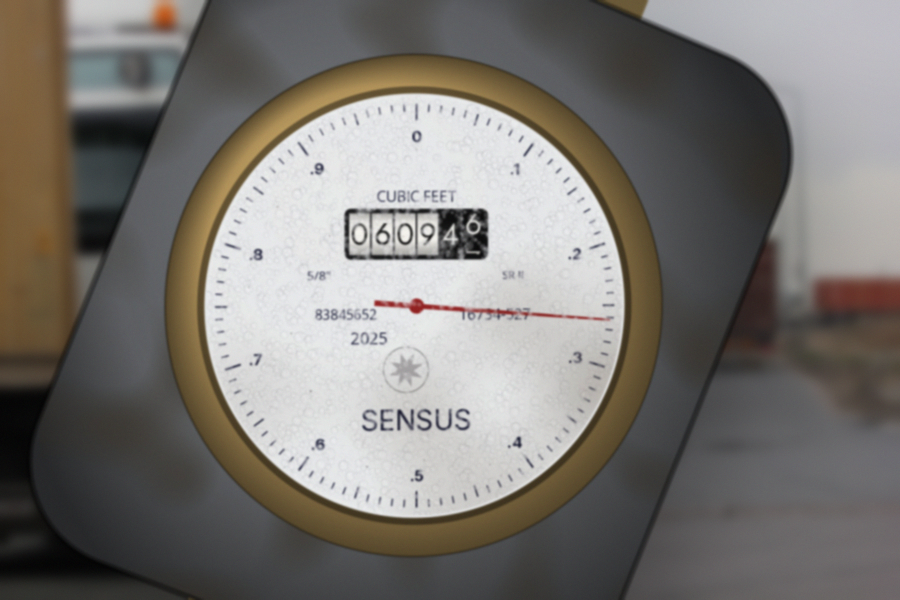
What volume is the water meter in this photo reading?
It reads 60946.26 ft³
